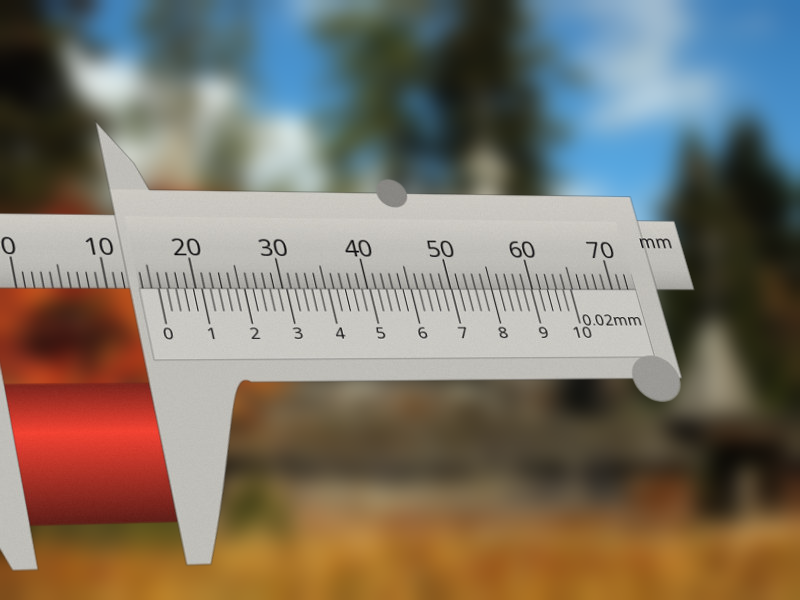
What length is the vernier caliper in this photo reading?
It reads 15.8 mm
